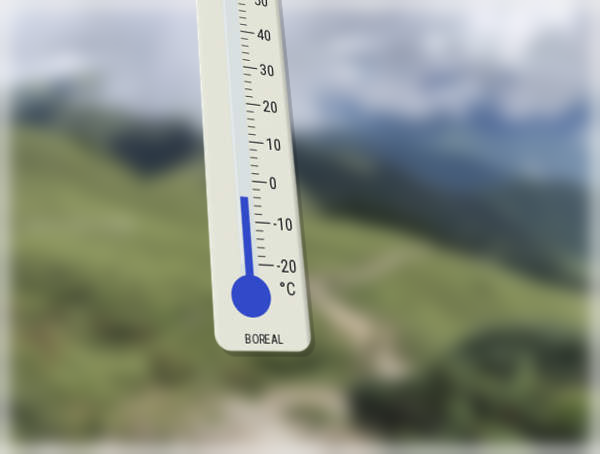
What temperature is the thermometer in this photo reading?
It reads -4 °C
